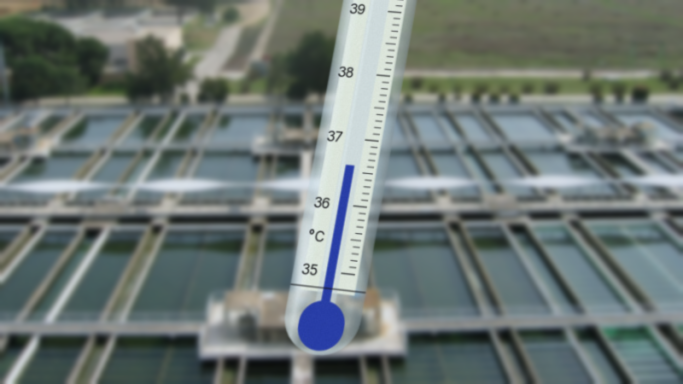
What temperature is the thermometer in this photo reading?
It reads 36.6 °C
